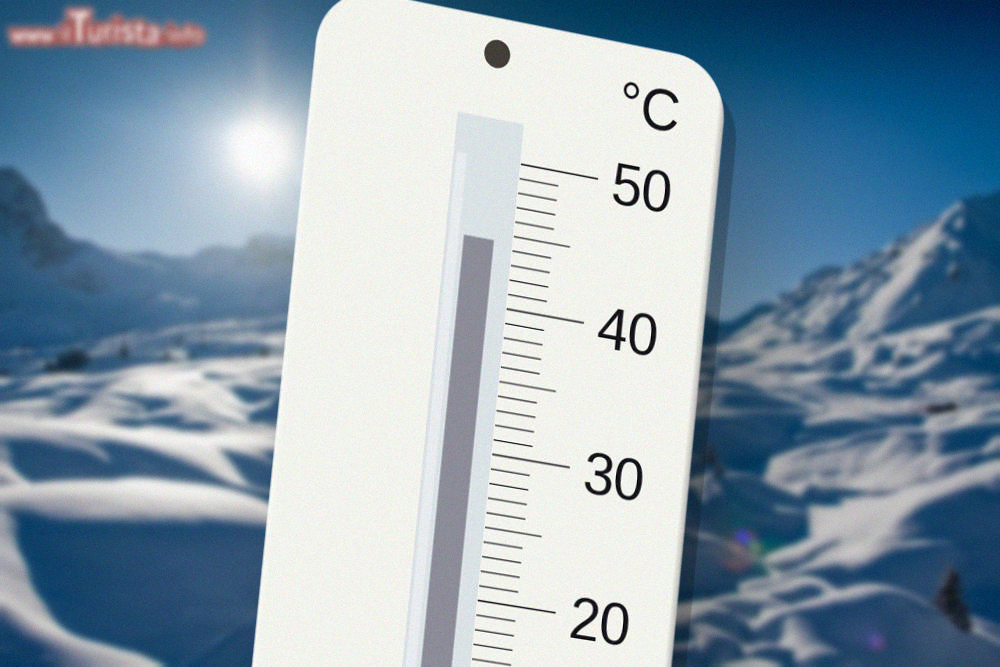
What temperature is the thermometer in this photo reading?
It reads 44.5 °C
